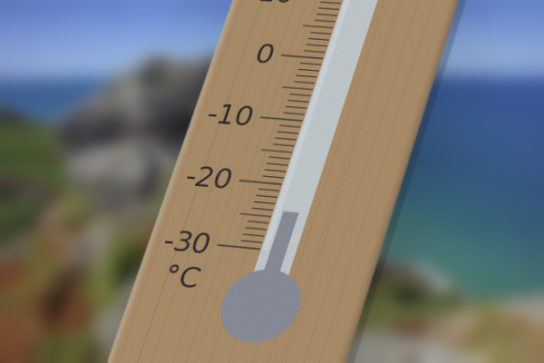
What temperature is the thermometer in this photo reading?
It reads -24 °C
